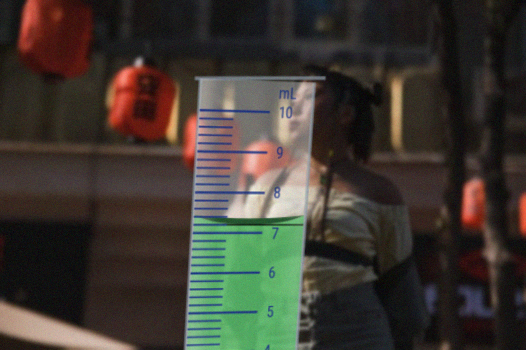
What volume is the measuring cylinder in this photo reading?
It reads 7.2 mL
